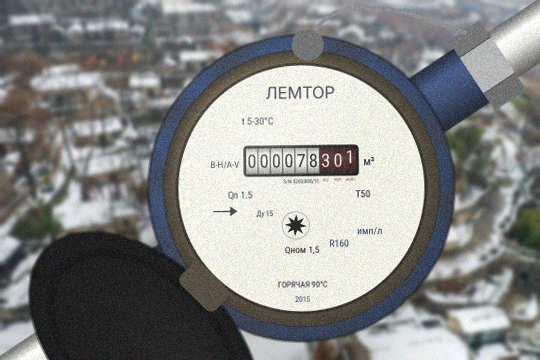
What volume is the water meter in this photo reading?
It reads 78.301 m³
